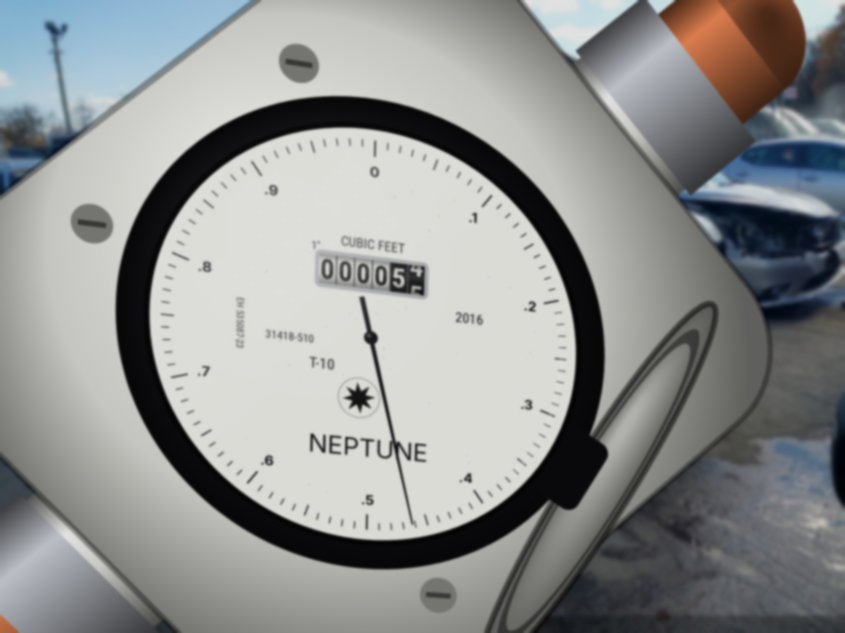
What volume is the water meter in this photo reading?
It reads 54.46 ft³
